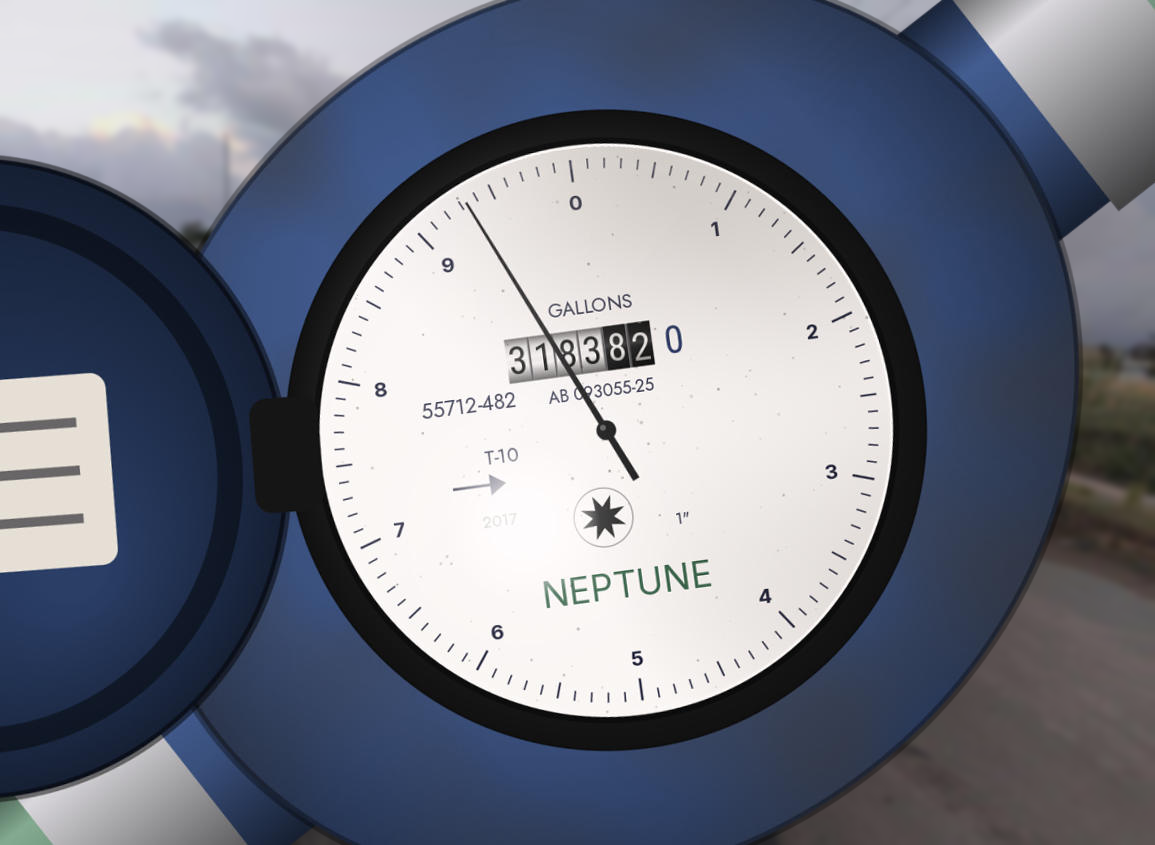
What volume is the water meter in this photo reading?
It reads 3183819.3 gal
